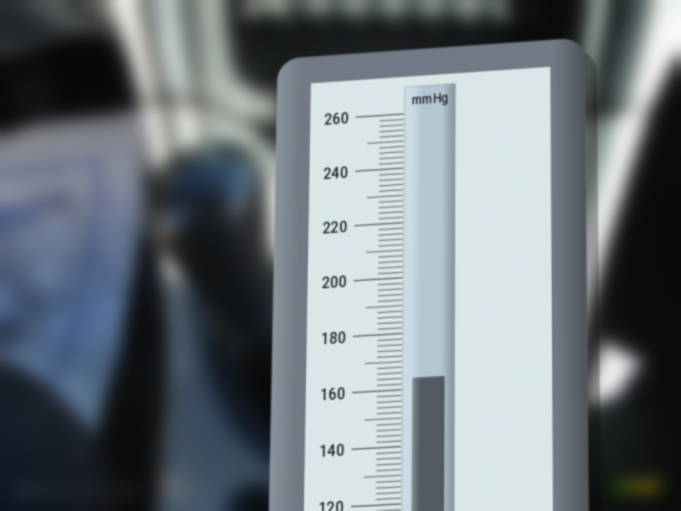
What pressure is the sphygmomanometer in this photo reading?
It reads 164 mmHg
